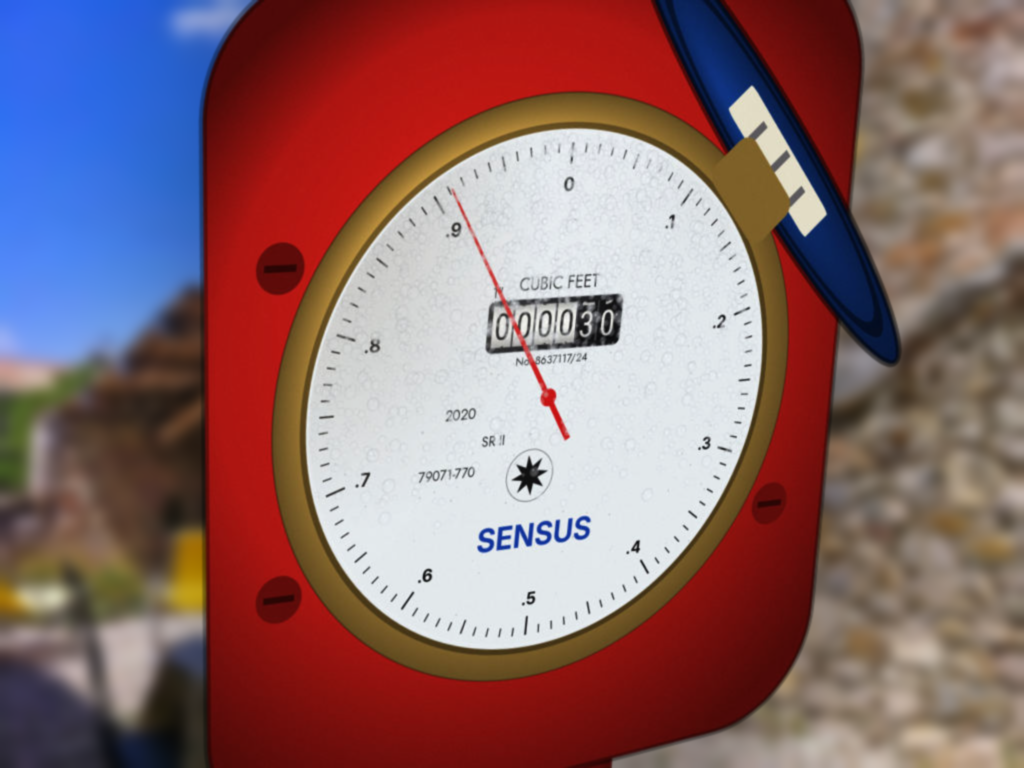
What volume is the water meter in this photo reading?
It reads 29.91 ft³
